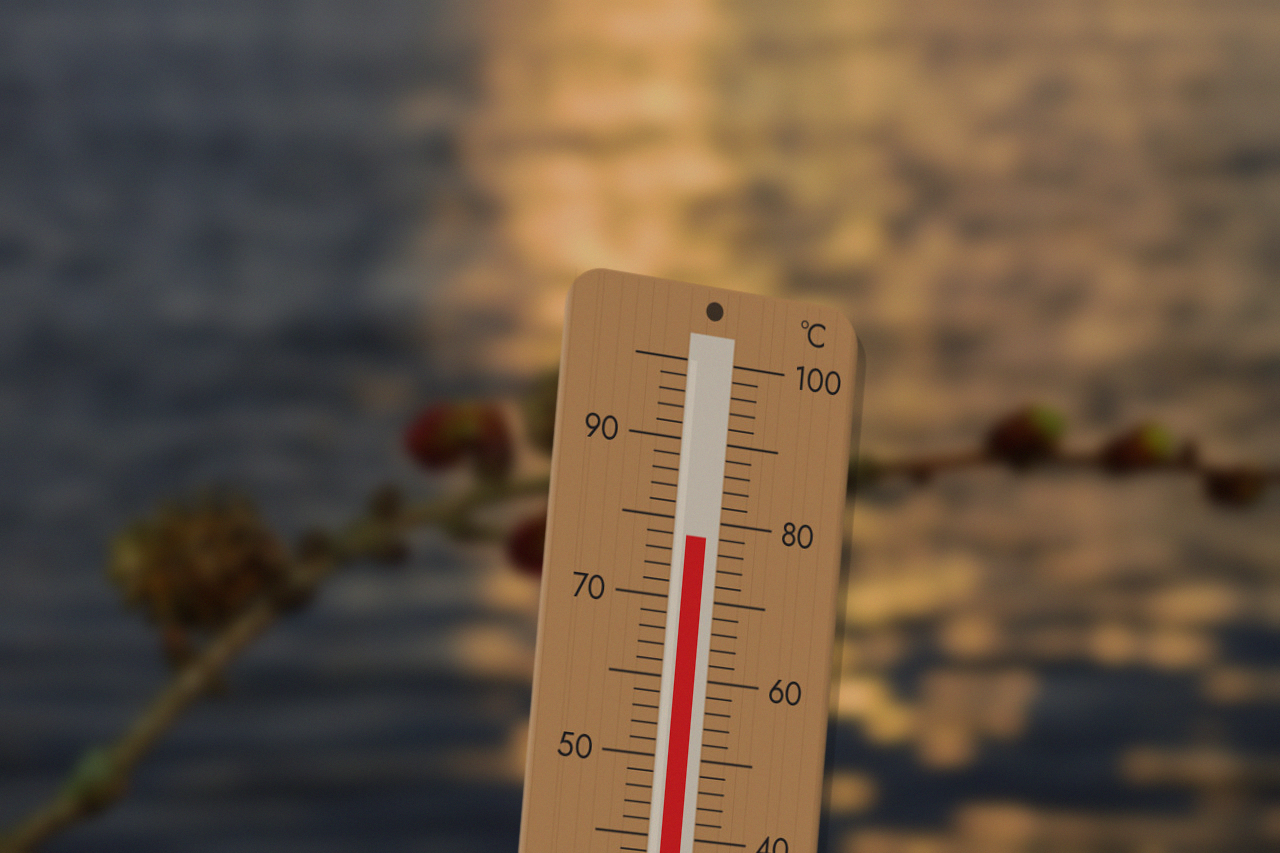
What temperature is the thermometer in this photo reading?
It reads 78 °C
